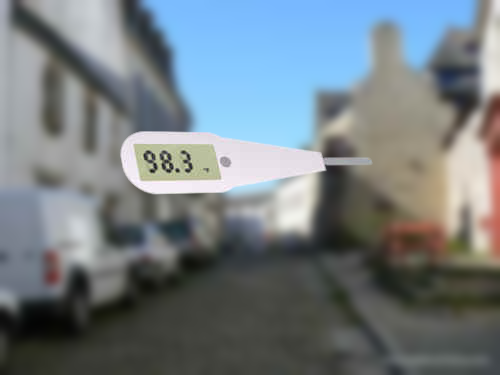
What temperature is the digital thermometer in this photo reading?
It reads 98.3 °F
